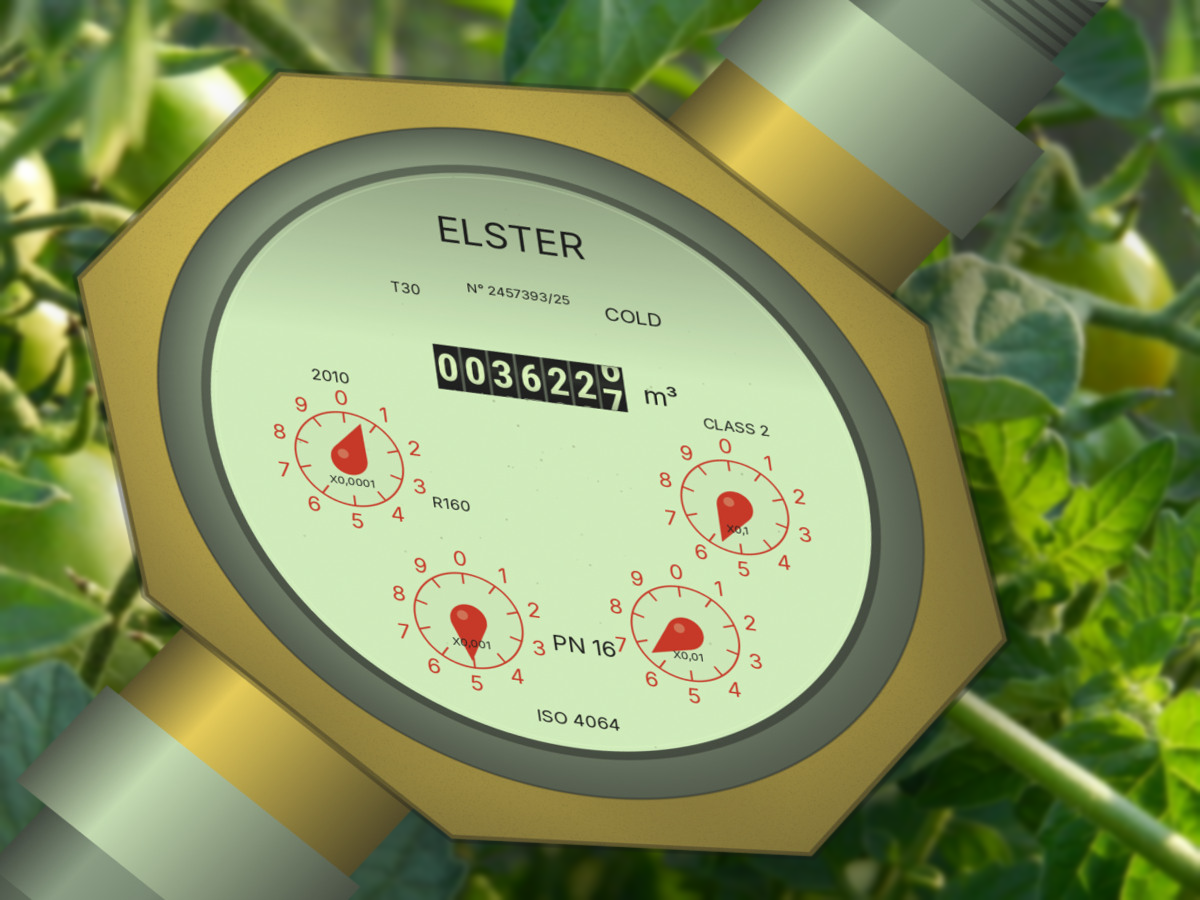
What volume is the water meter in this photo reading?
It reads 36226.5650 m³
